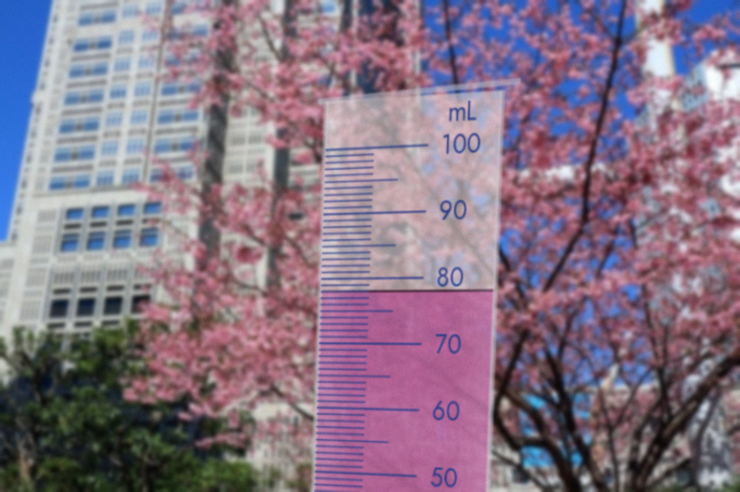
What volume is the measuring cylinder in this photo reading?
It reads 78 mL
